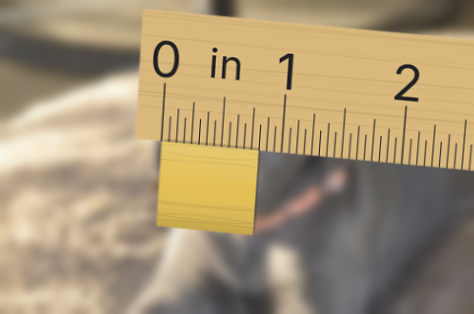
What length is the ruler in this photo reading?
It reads 0.8125 in
